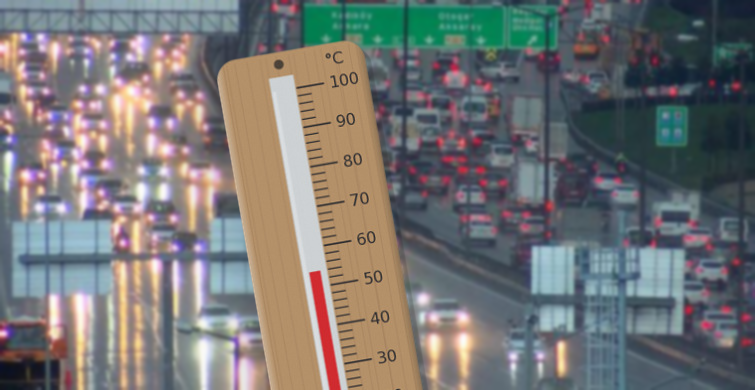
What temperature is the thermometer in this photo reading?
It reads 54 °C
